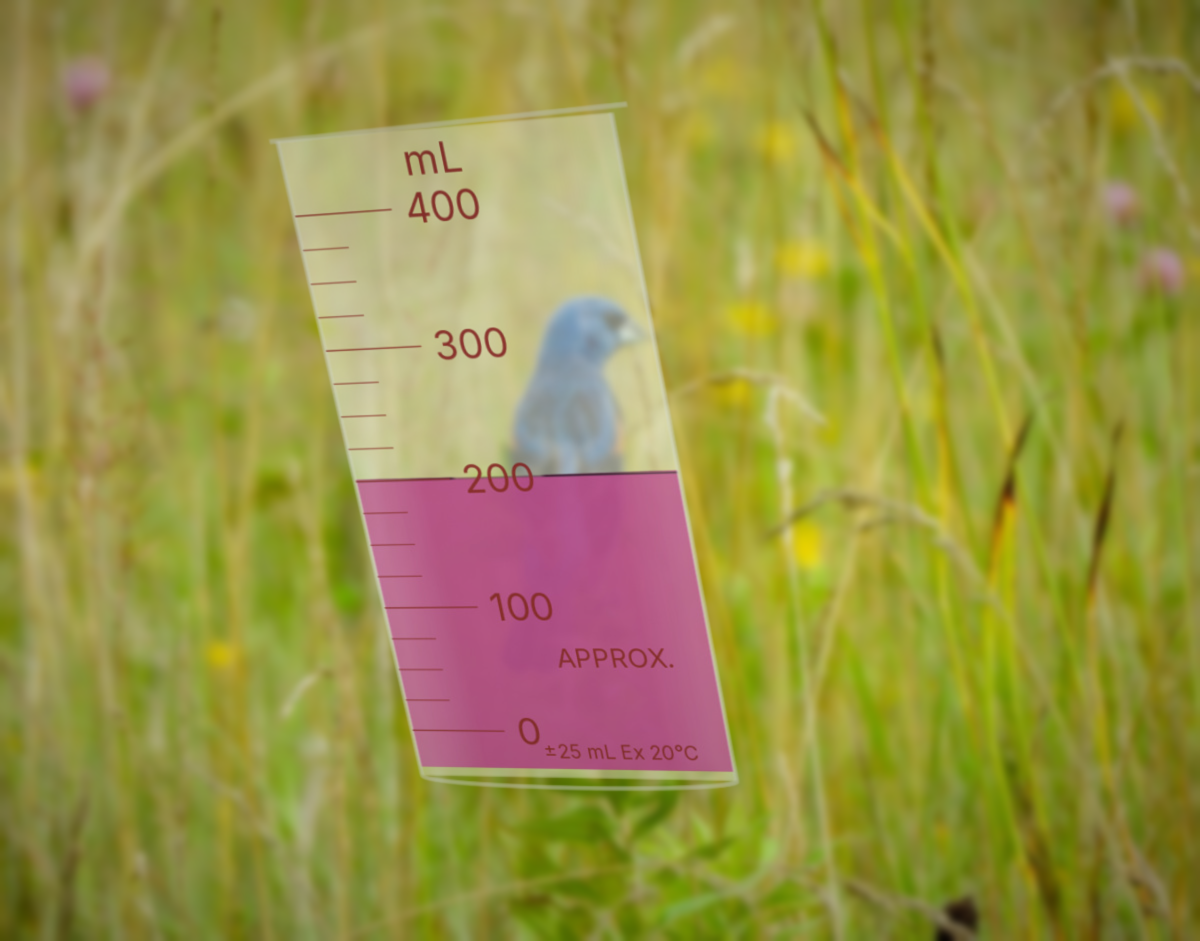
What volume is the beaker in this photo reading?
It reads 200 mL
